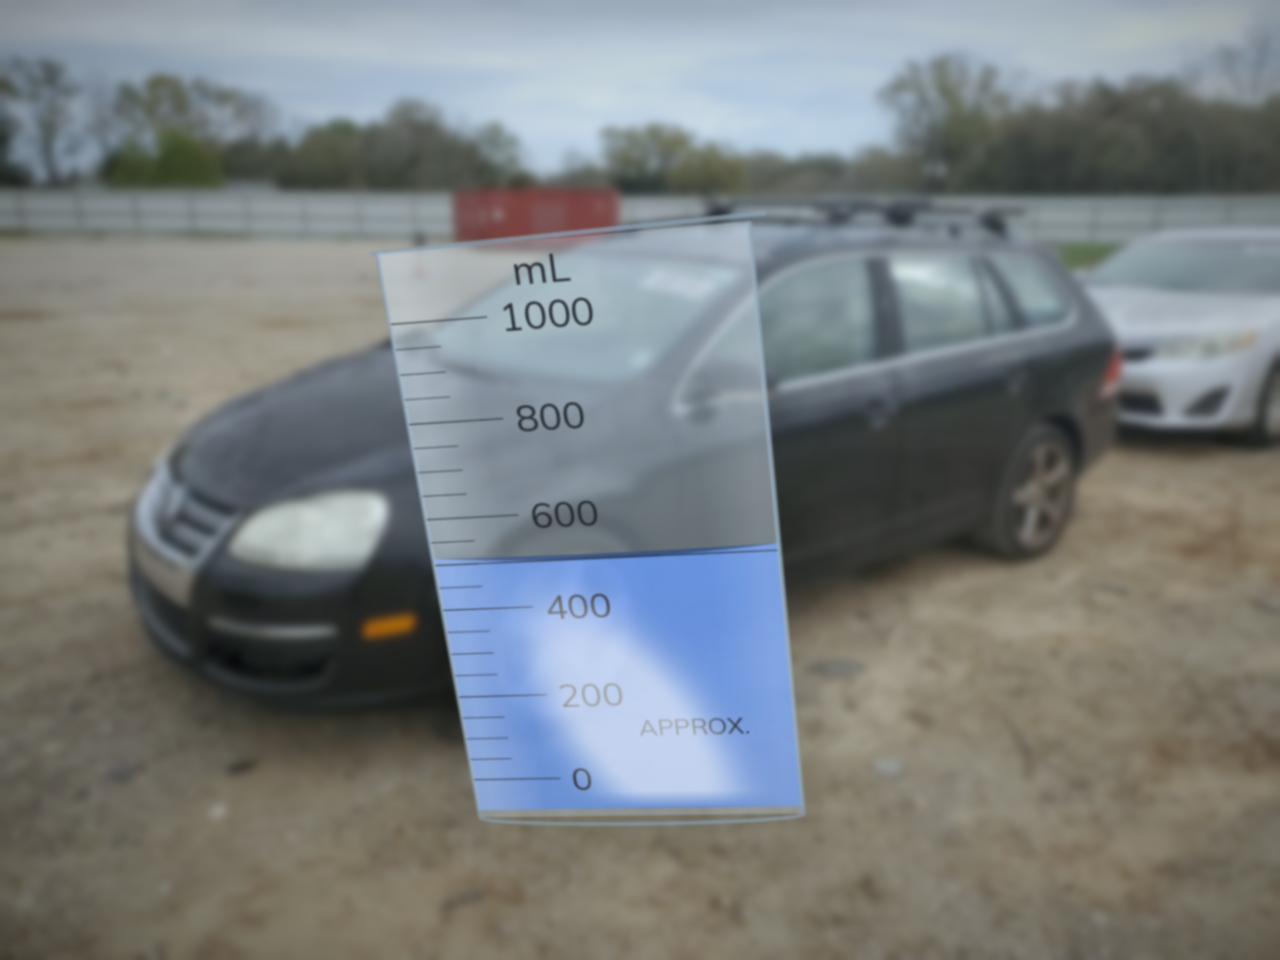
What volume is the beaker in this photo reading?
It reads 500 mL
